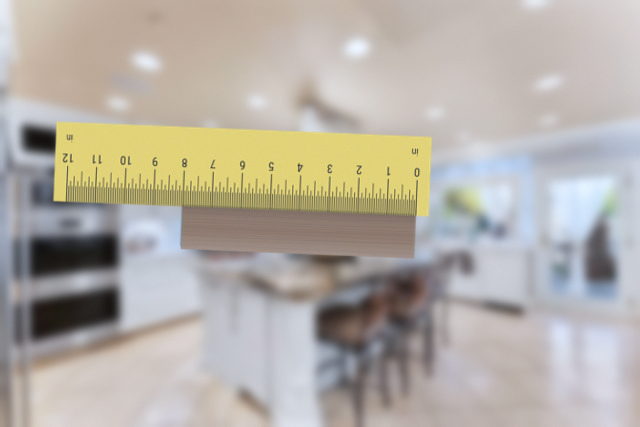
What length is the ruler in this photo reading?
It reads 8 in
